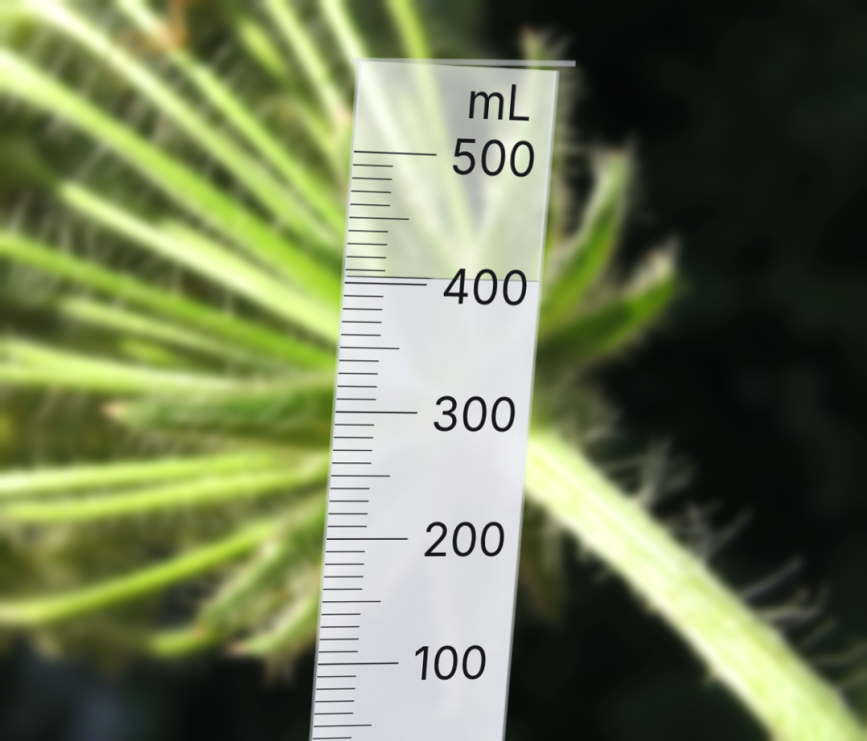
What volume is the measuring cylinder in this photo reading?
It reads 405 mL
